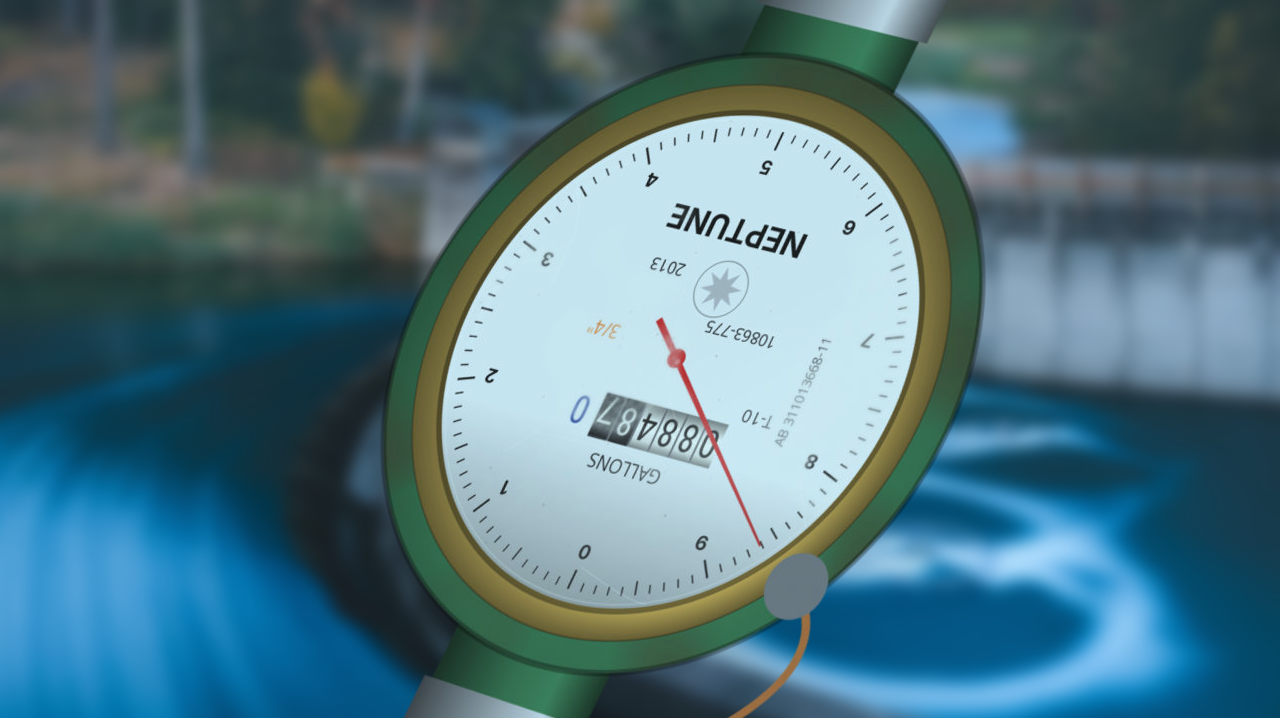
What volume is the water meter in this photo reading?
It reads 884868.6 gal
